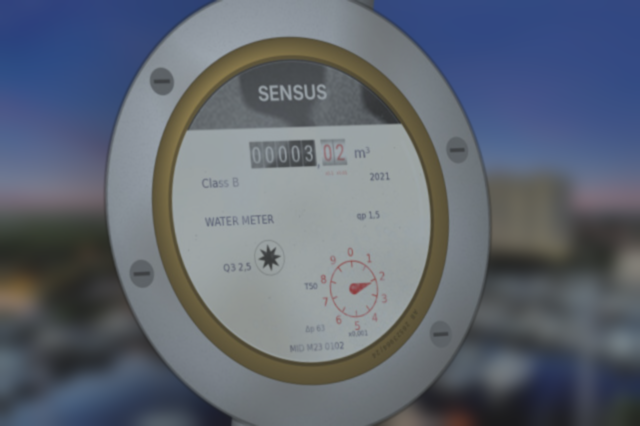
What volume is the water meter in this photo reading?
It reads 3.022 m³
